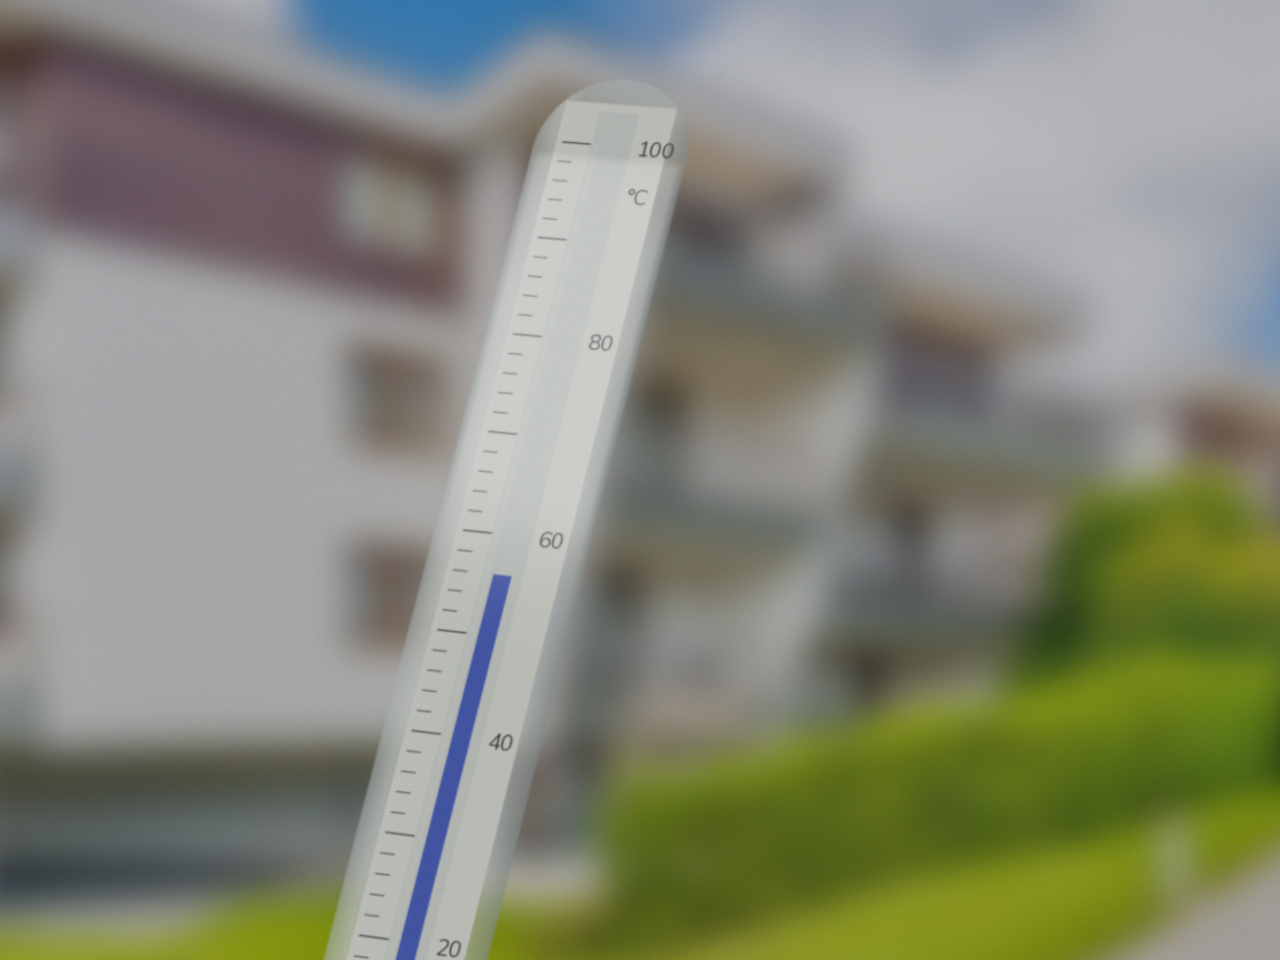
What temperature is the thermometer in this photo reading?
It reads 56 °C
